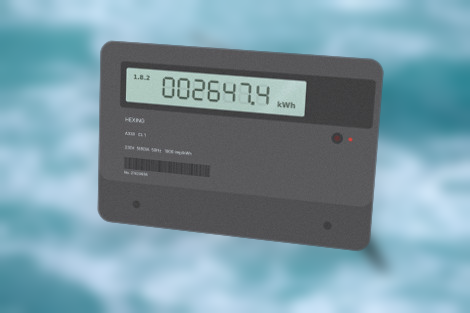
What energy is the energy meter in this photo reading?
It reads 2647.4 kWh
